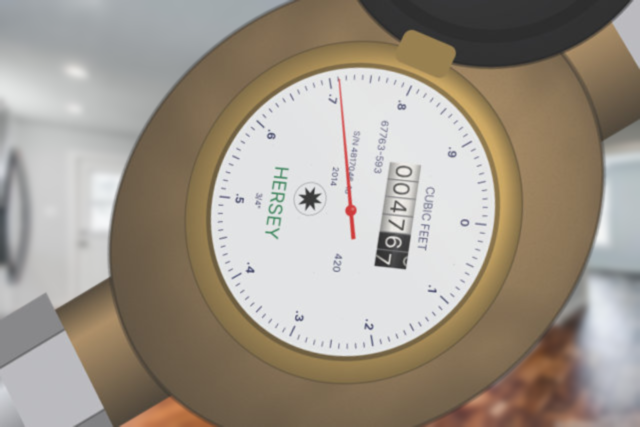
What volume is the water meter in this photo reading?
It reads 4766.71 ft³
